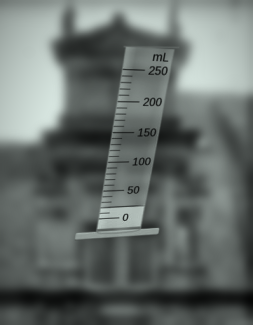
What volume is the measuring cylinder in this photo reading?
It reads 20 mL
